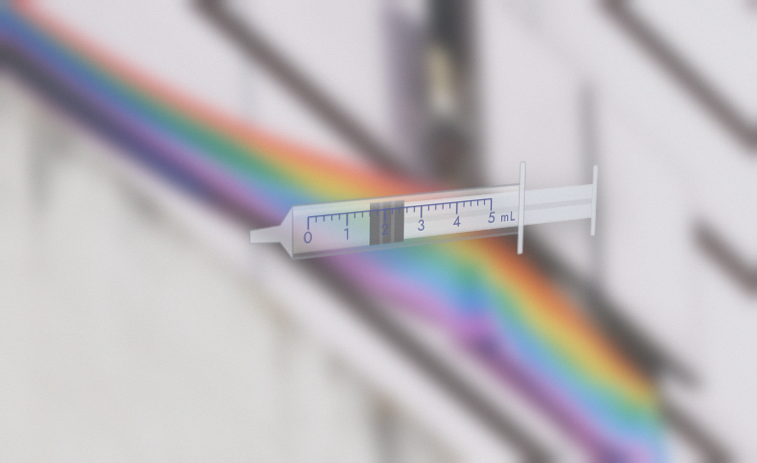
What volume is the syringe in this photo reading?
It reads 1.6 mL
